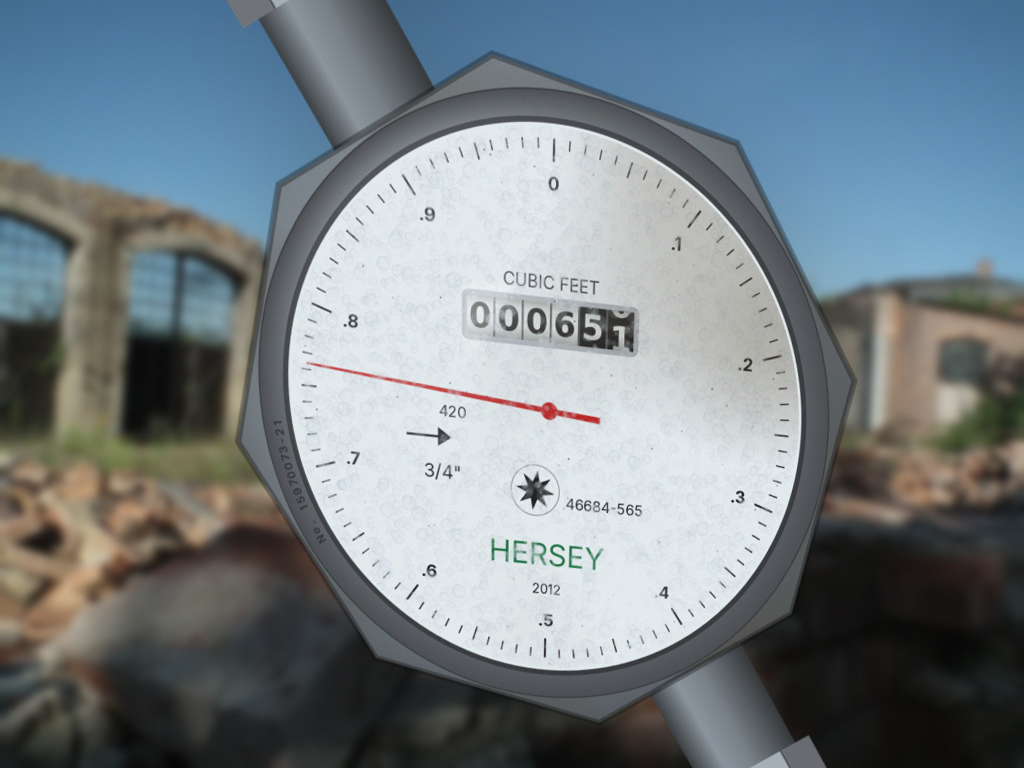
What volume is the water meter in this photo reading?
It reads 650.76 ft³
